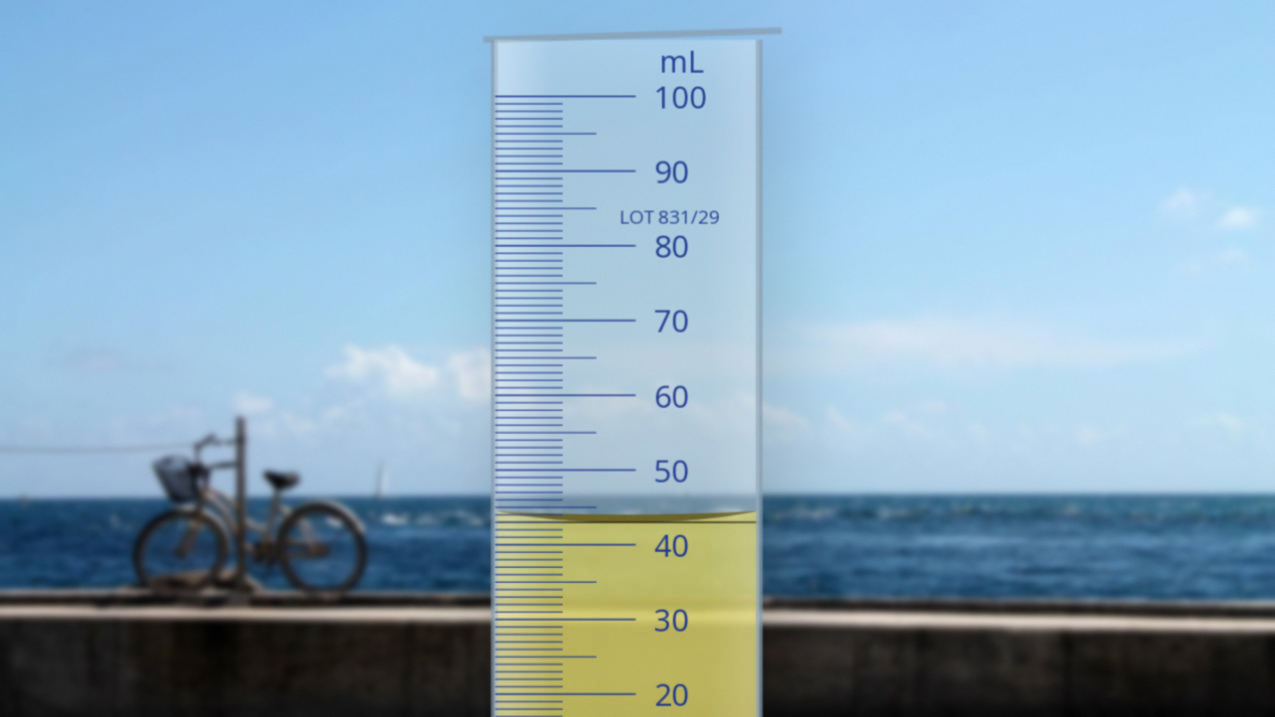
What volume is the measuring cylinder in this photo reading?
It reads 43 mL
